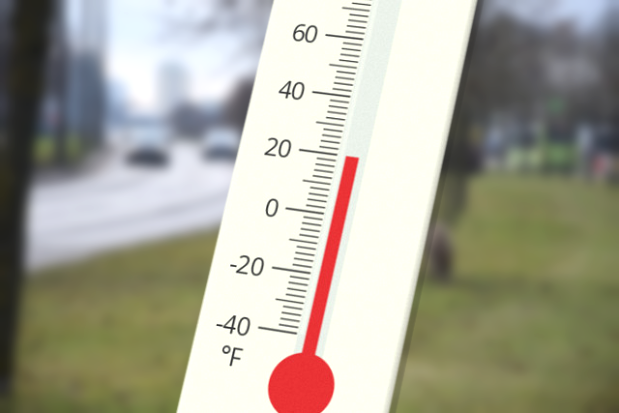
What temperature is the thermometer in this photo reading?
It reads 20 °F
